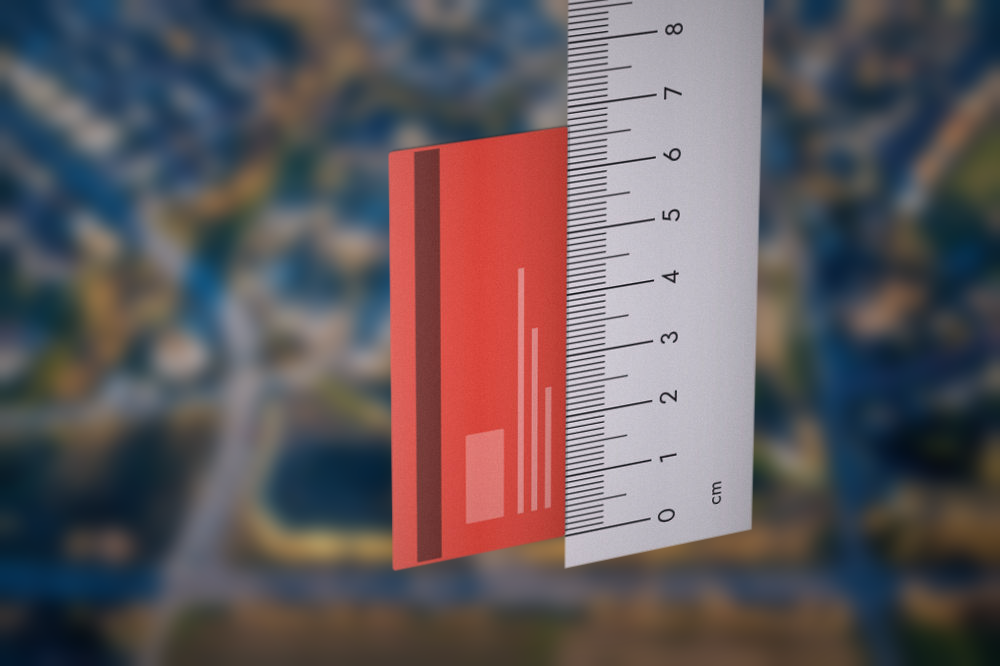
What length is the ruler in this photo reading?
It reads 6.7 cm
